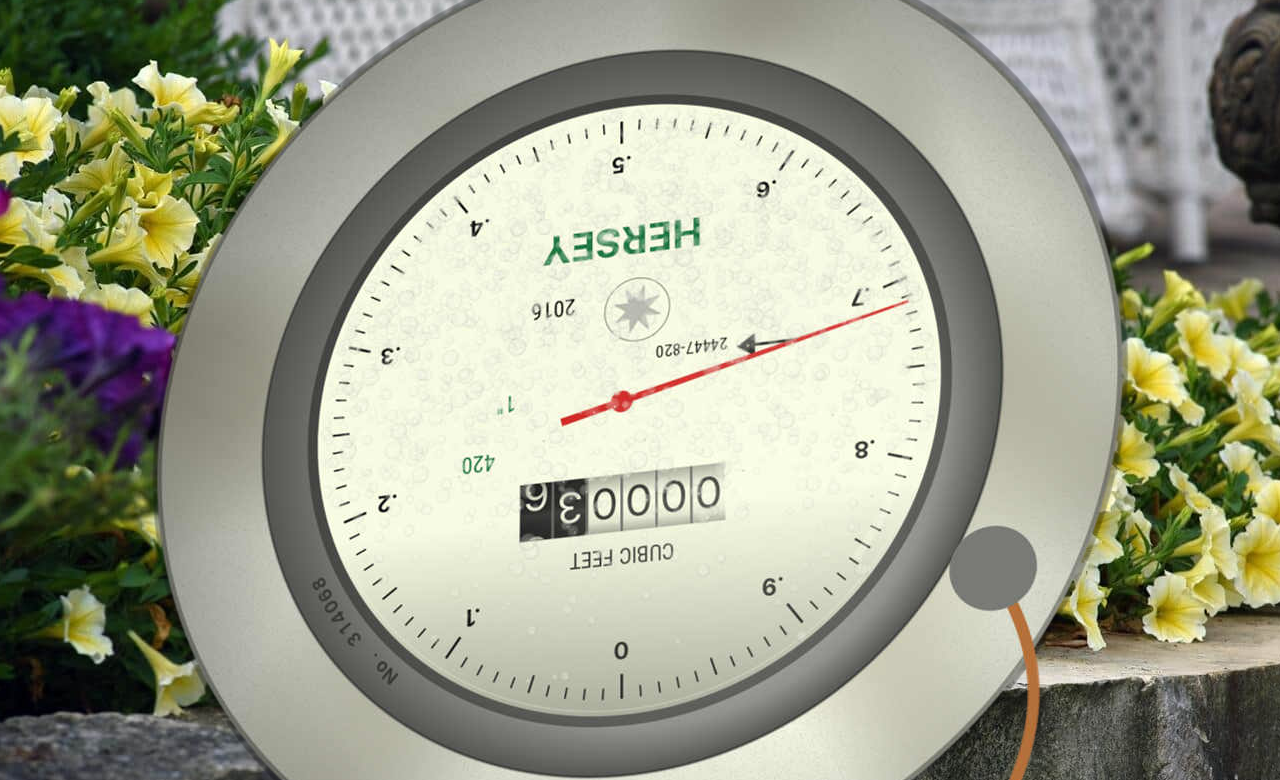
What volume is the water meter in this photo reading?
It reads 35.71 ft³
